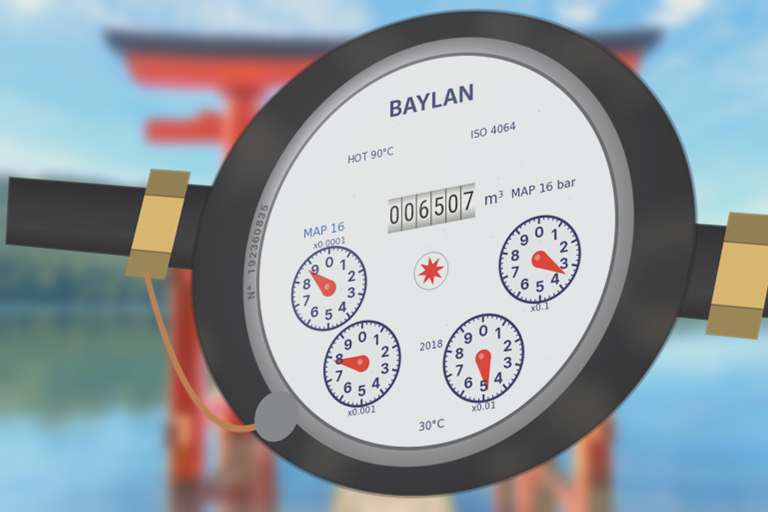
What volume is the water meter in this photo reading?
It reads 6507.3478 m³
